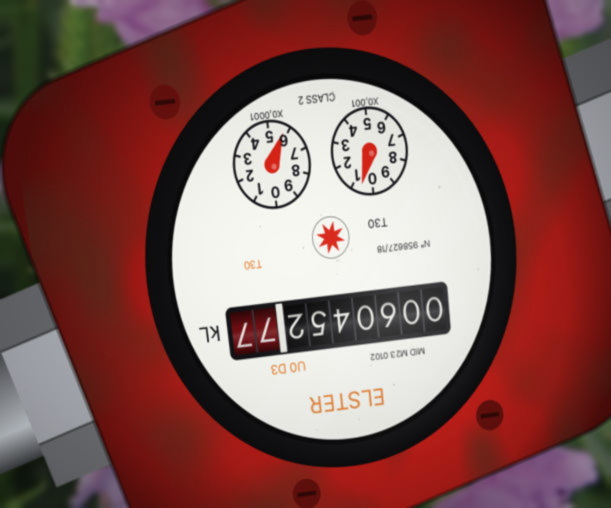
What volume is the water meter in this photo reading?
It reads 60452.7705 kL
